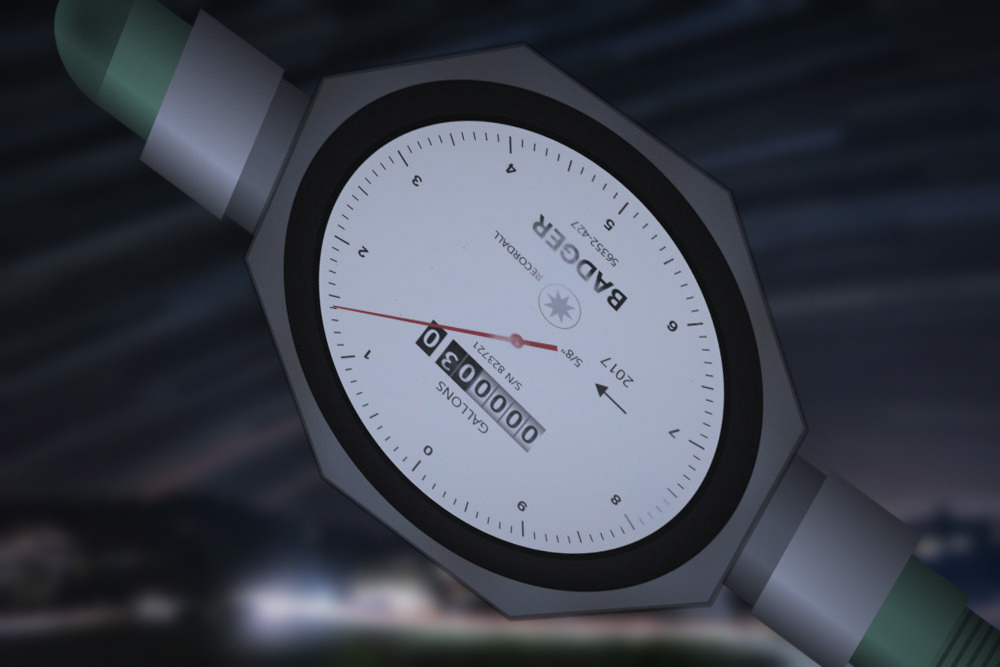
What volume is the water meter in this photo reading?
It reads 31.4 gal
